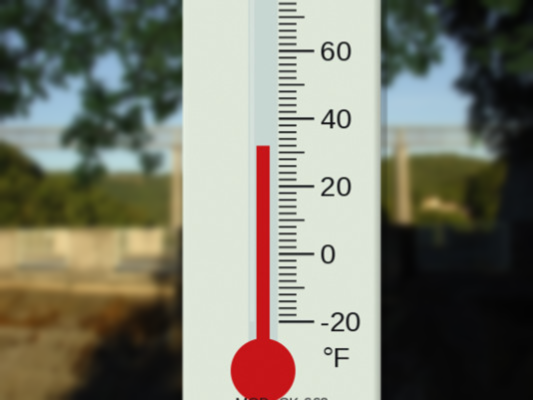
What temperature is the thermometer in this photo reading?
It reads 32 °F
